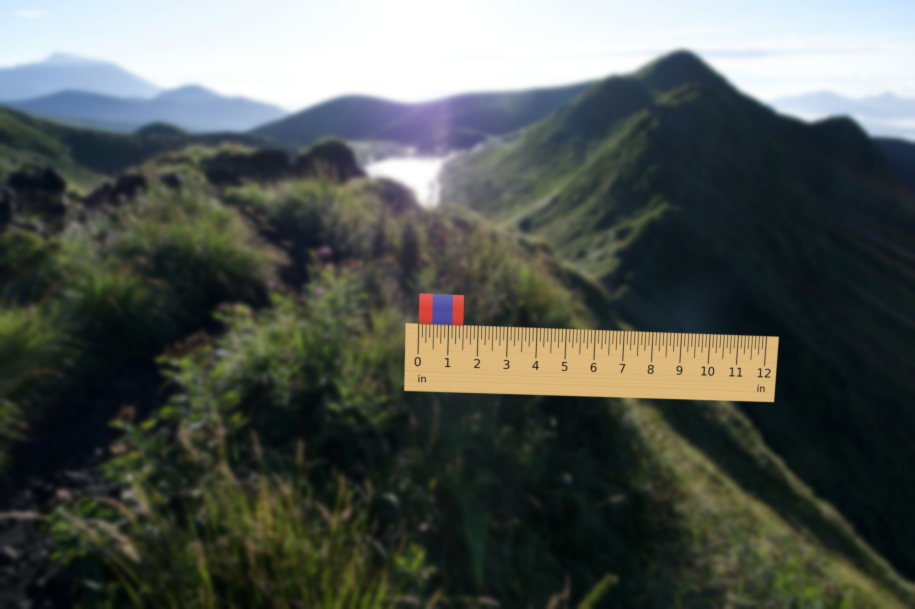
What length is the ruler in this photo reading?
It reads 1.5 in
